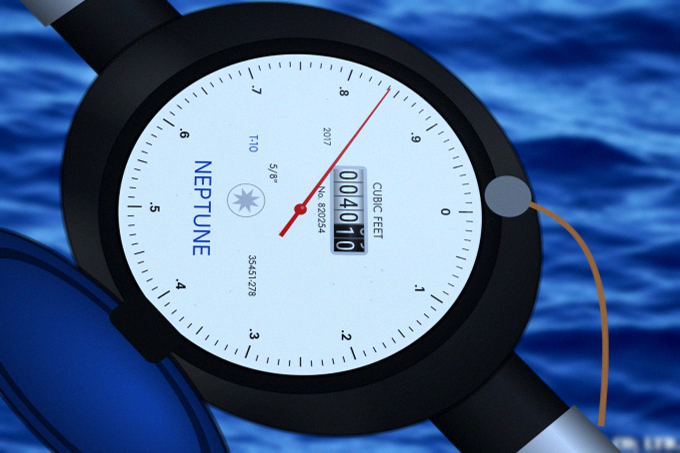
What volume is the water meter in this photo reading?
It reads 4009.84 ft³
